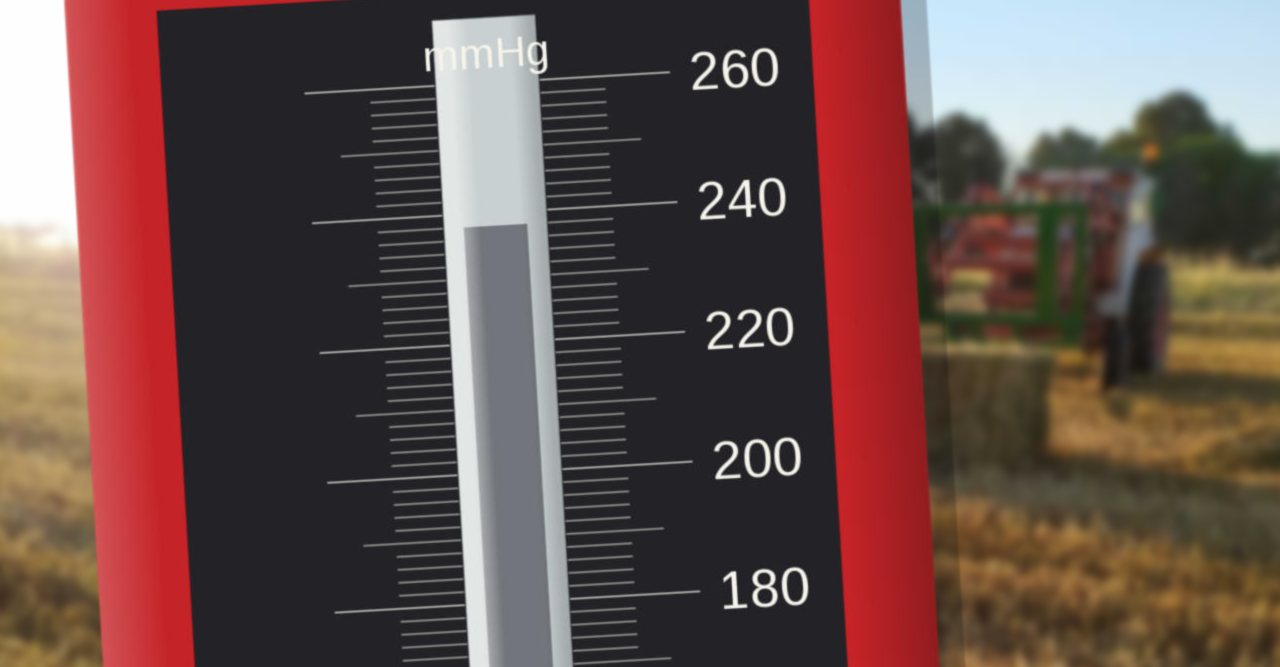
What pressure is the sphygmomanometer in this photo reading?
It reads 238 mmHg
